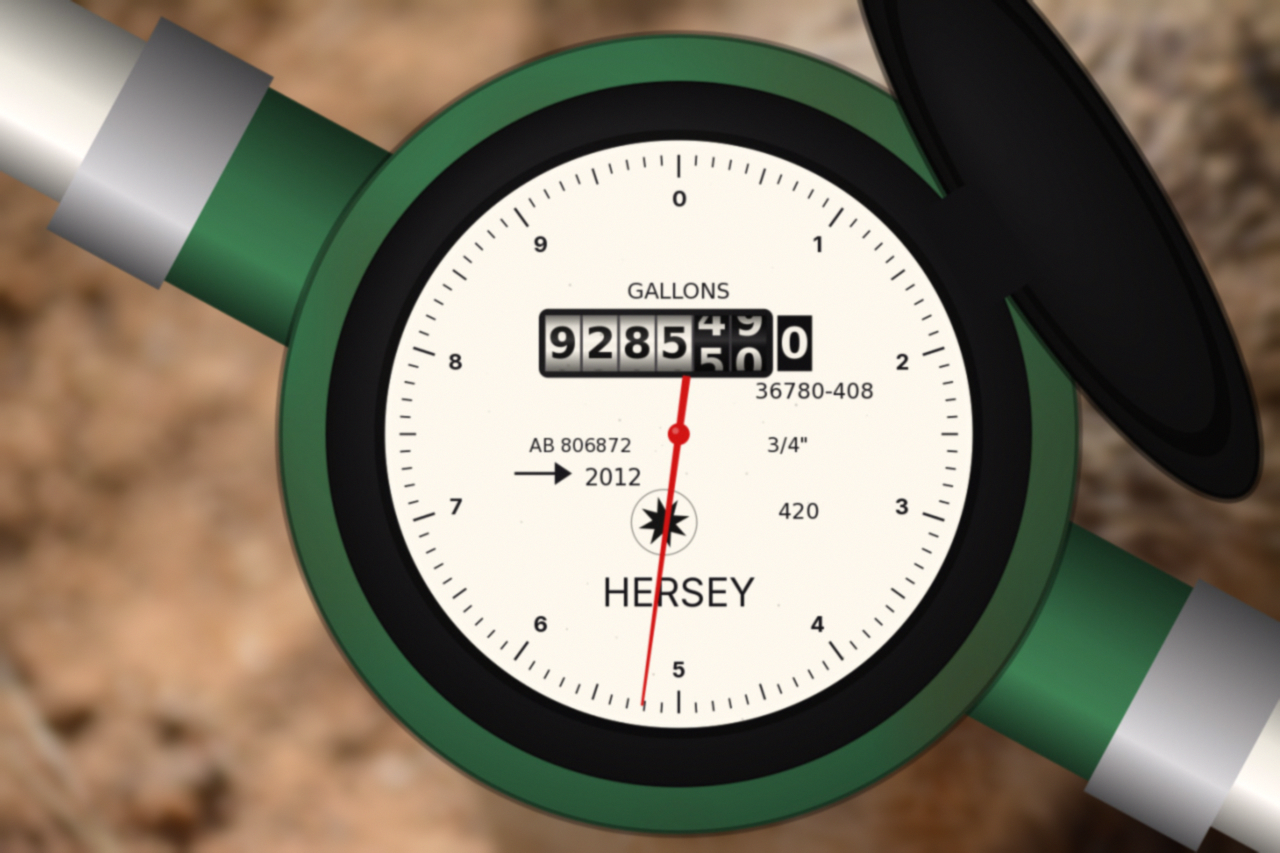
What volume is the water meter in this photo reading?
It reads 9285495.2 gal
